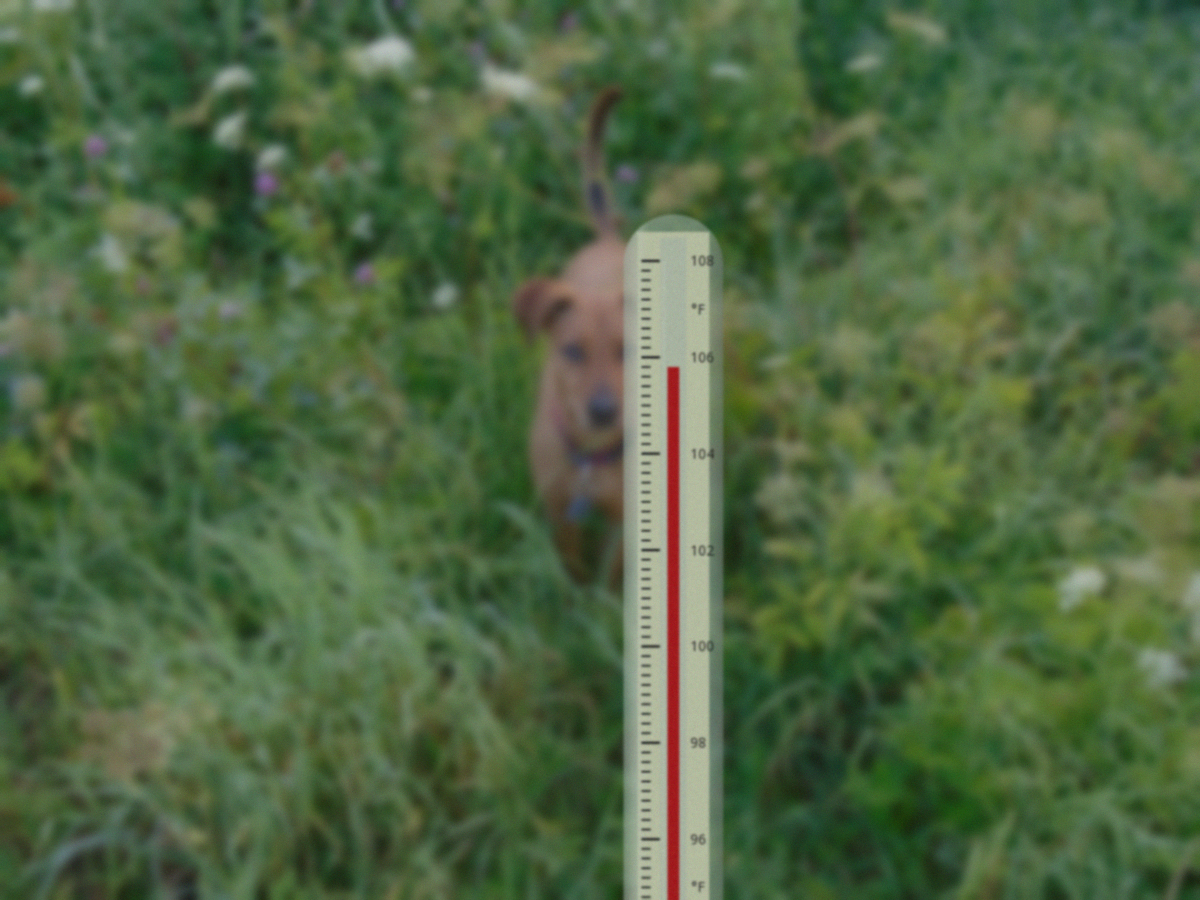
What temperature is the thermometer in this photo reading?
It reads 105.8 °F
